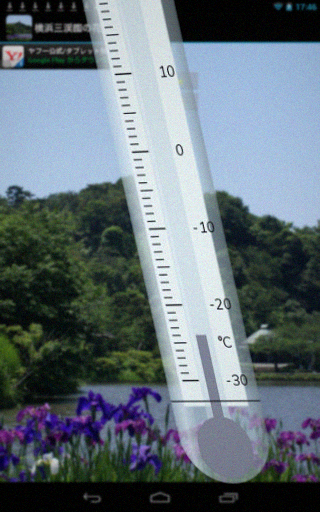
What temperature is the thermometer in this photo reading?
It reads -24 °C
